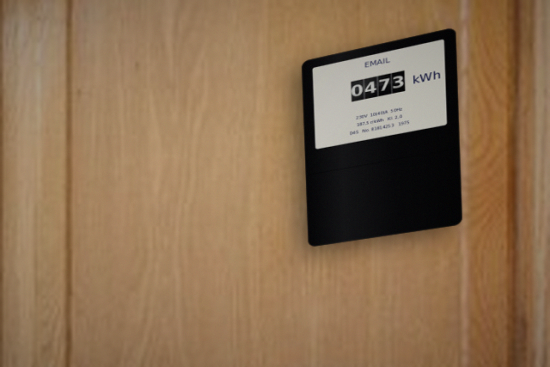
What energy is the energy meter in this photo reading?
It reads 473 kWh
